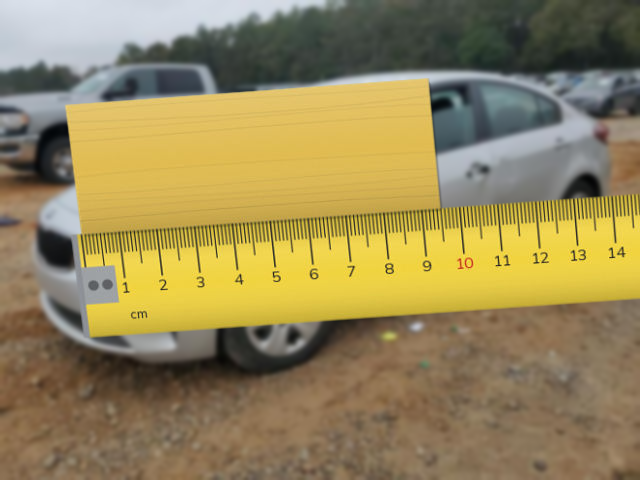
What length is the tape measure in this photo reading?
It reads 9.5 cm
